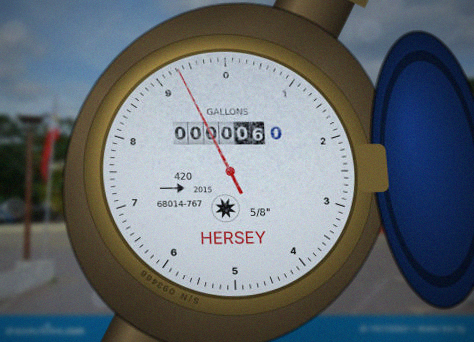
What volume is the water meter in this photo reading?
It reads 59.3 gal
